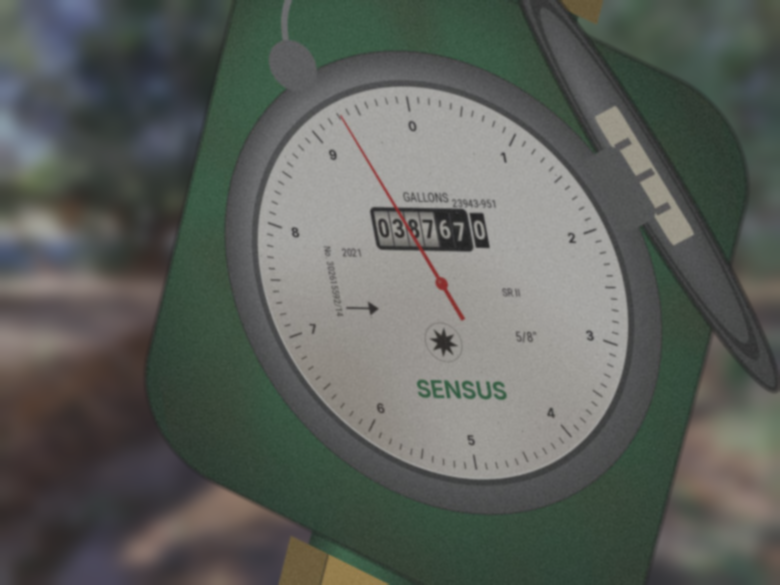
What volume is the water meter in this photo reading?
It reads 387669.3 gal
